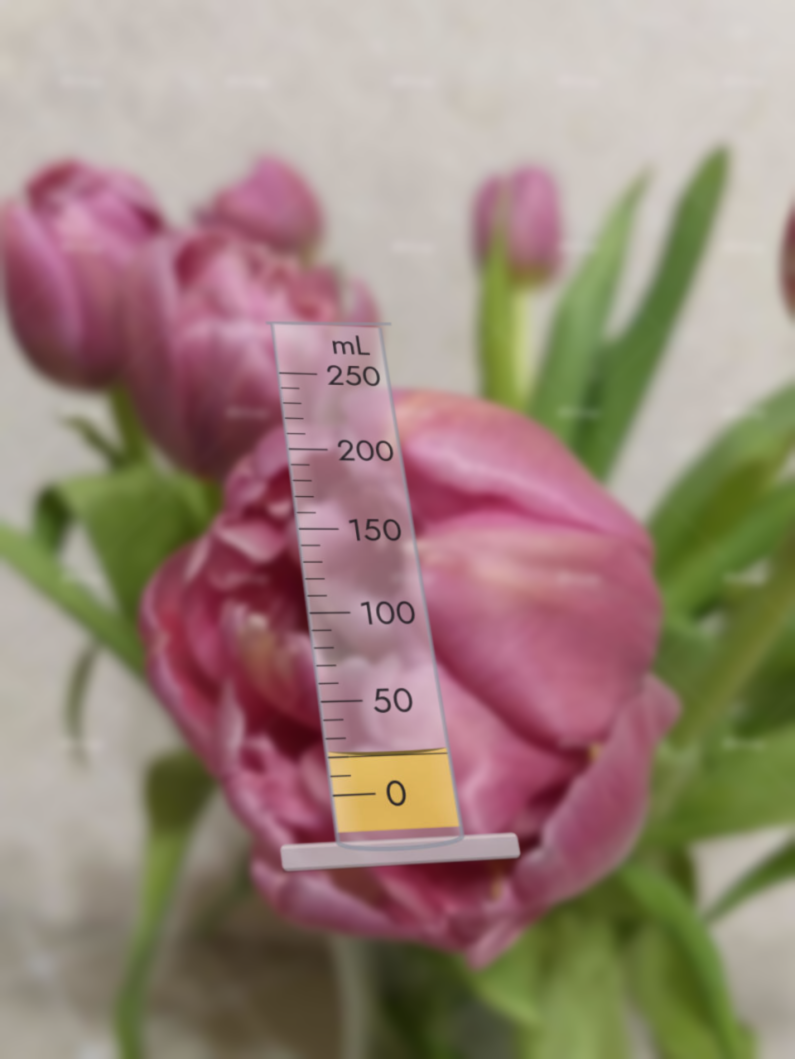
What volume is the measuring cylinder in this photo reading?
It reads 20 mL
